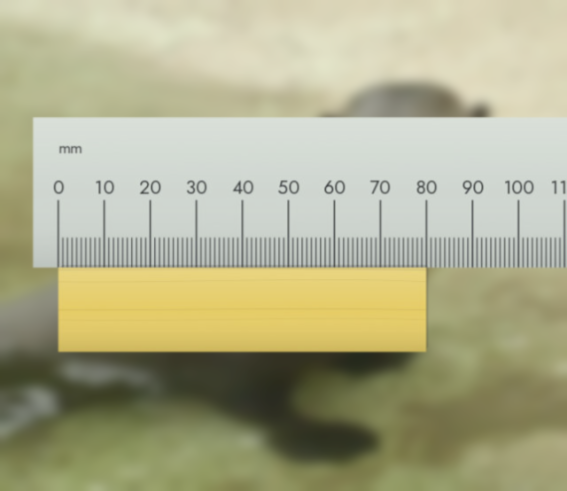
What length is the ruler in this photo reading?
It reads 80 mm
